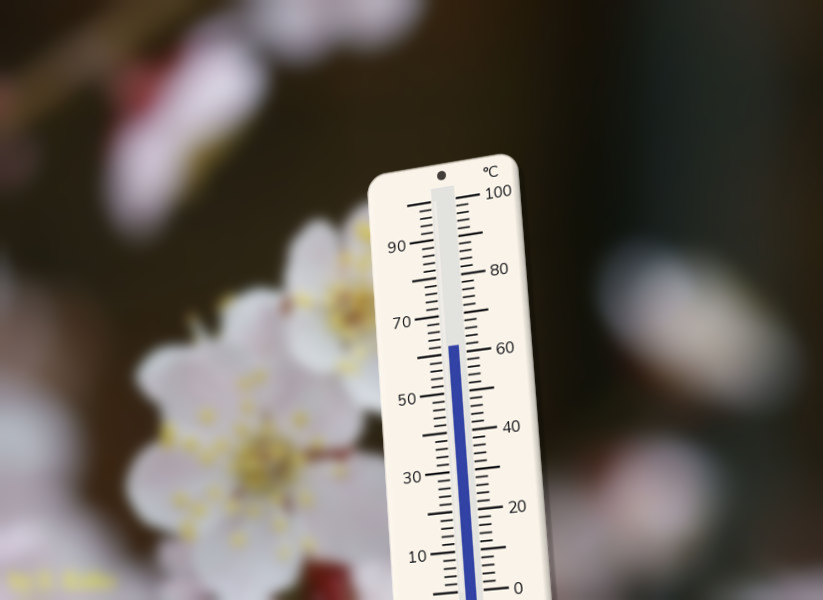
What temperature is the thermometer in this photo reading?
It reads 62 °C
